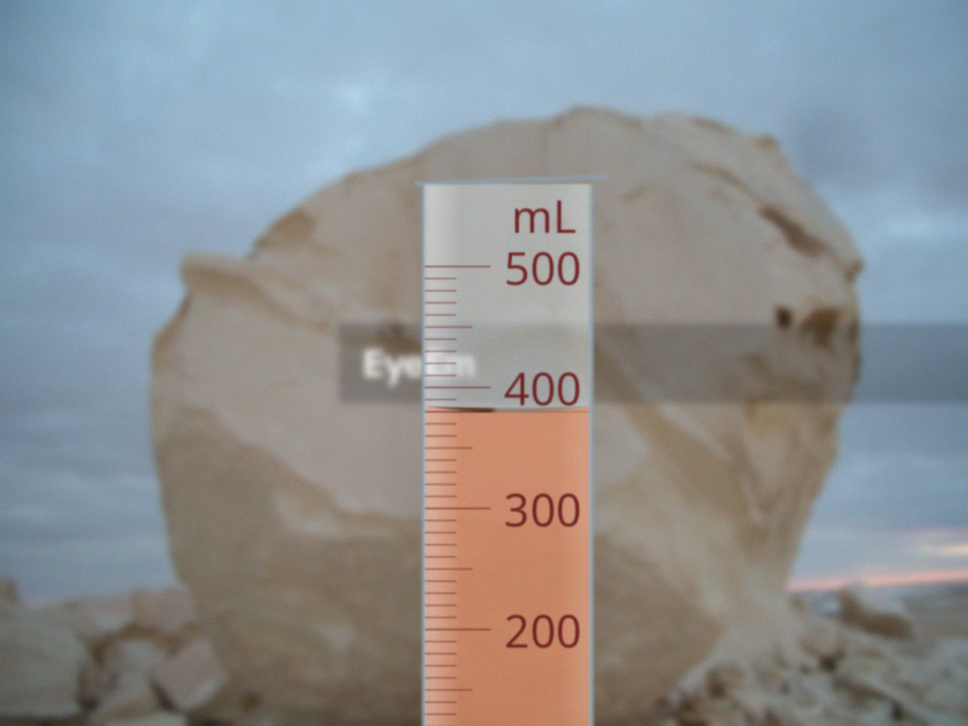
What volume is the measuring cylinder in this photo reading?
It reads 380 mL
